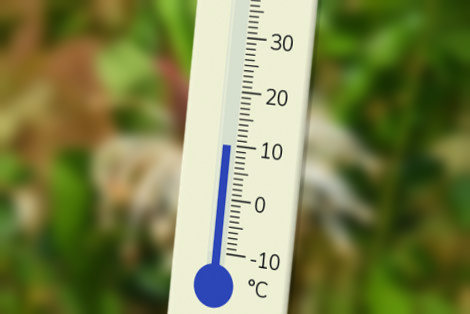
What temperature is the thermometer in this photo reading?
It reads 10 °C
